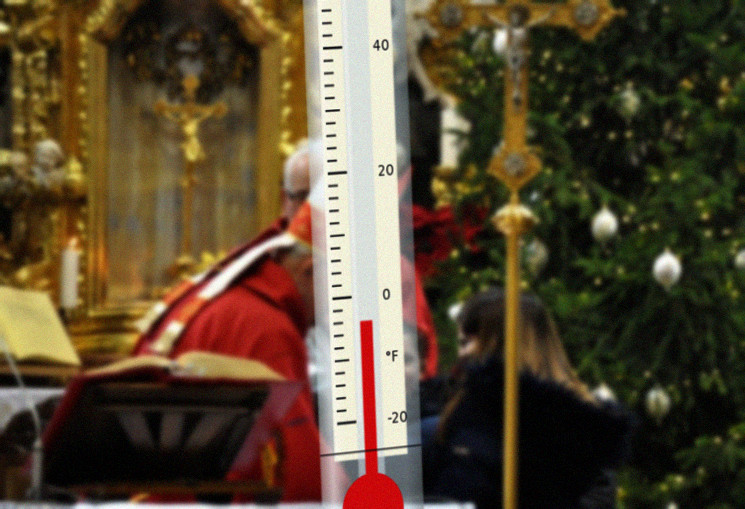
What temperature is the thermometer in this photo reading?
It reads -4 °F
